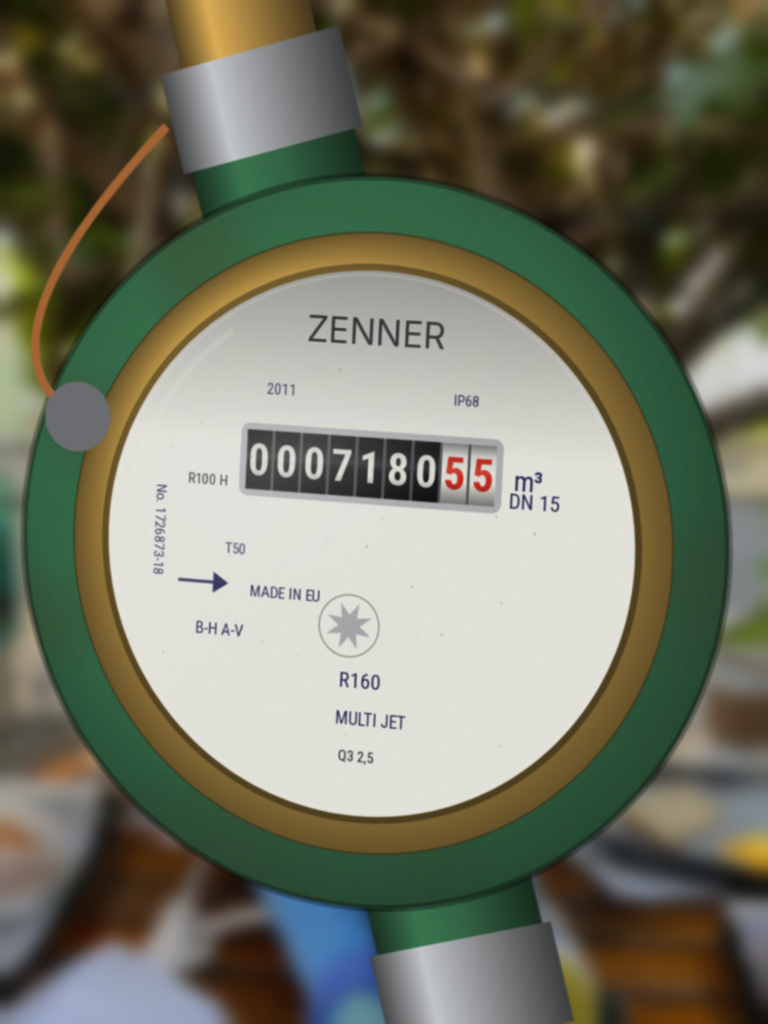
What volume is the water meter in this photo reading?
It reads 7180.55 m³
